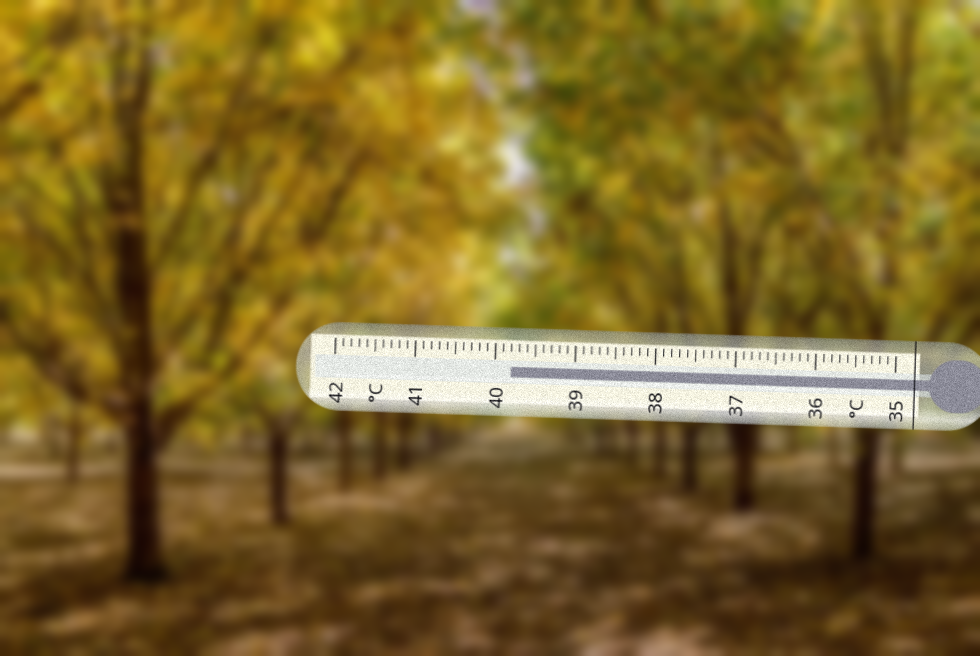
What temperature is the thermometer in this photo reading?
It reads 39.8 °C
